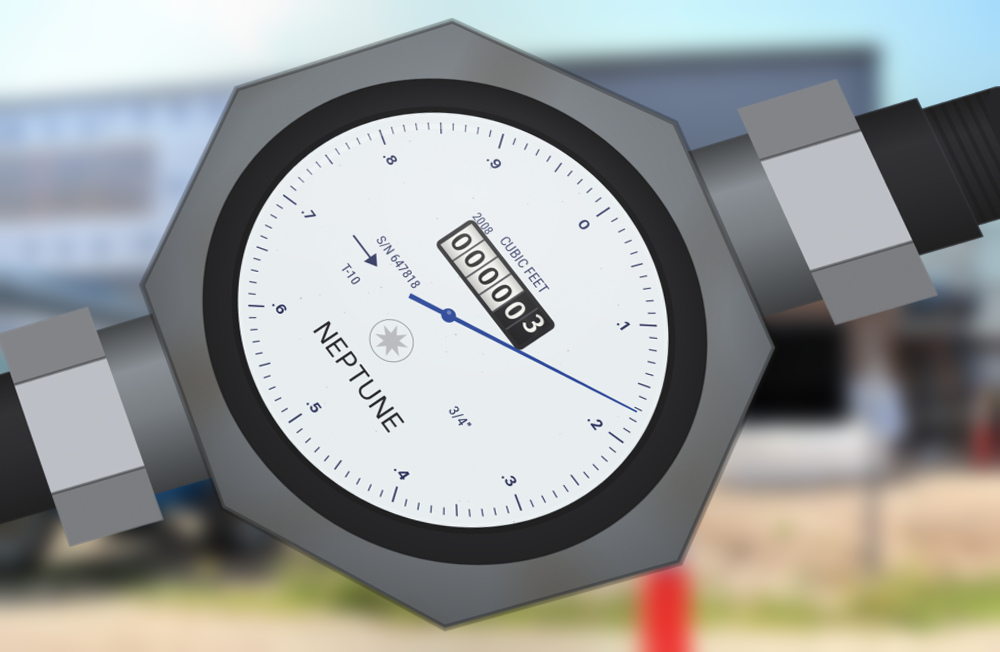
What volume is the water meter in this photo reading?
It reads 3.17 ft³
